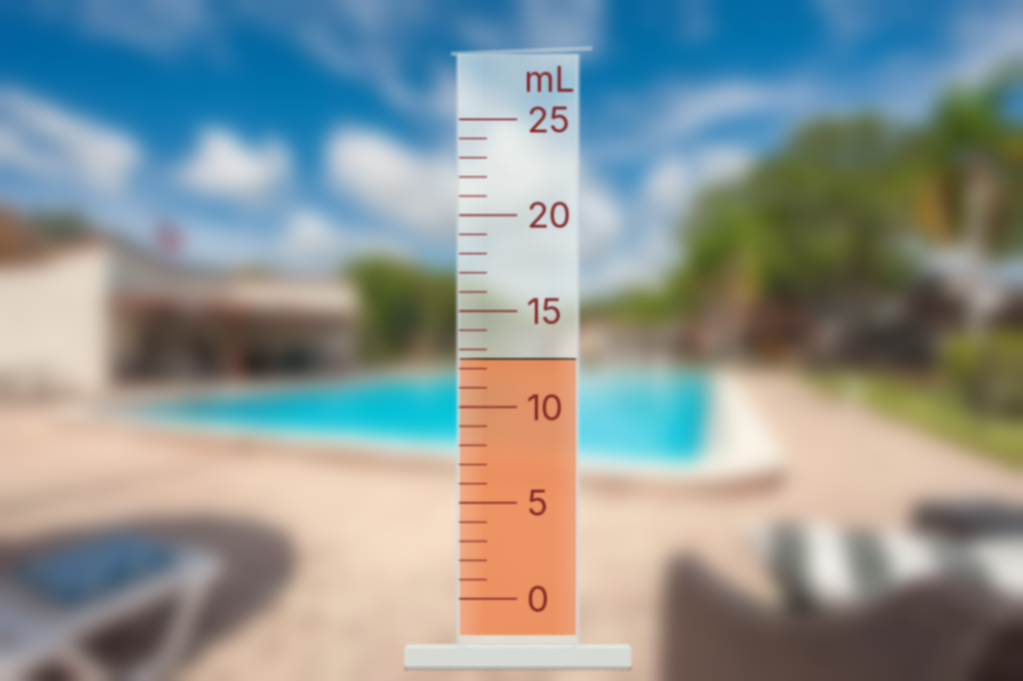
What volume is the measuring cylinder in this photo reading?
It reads 12.5 mL
